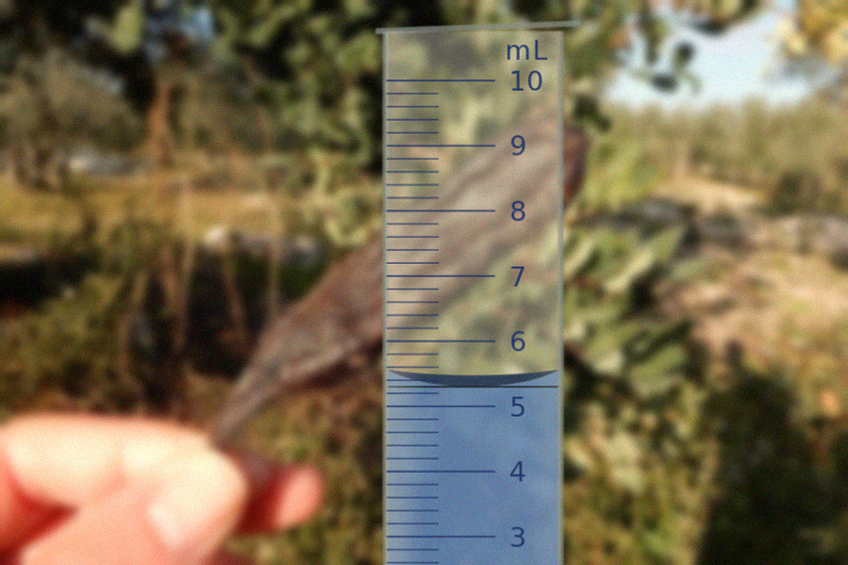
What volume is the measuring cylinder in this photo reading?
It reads 5.3 mL
